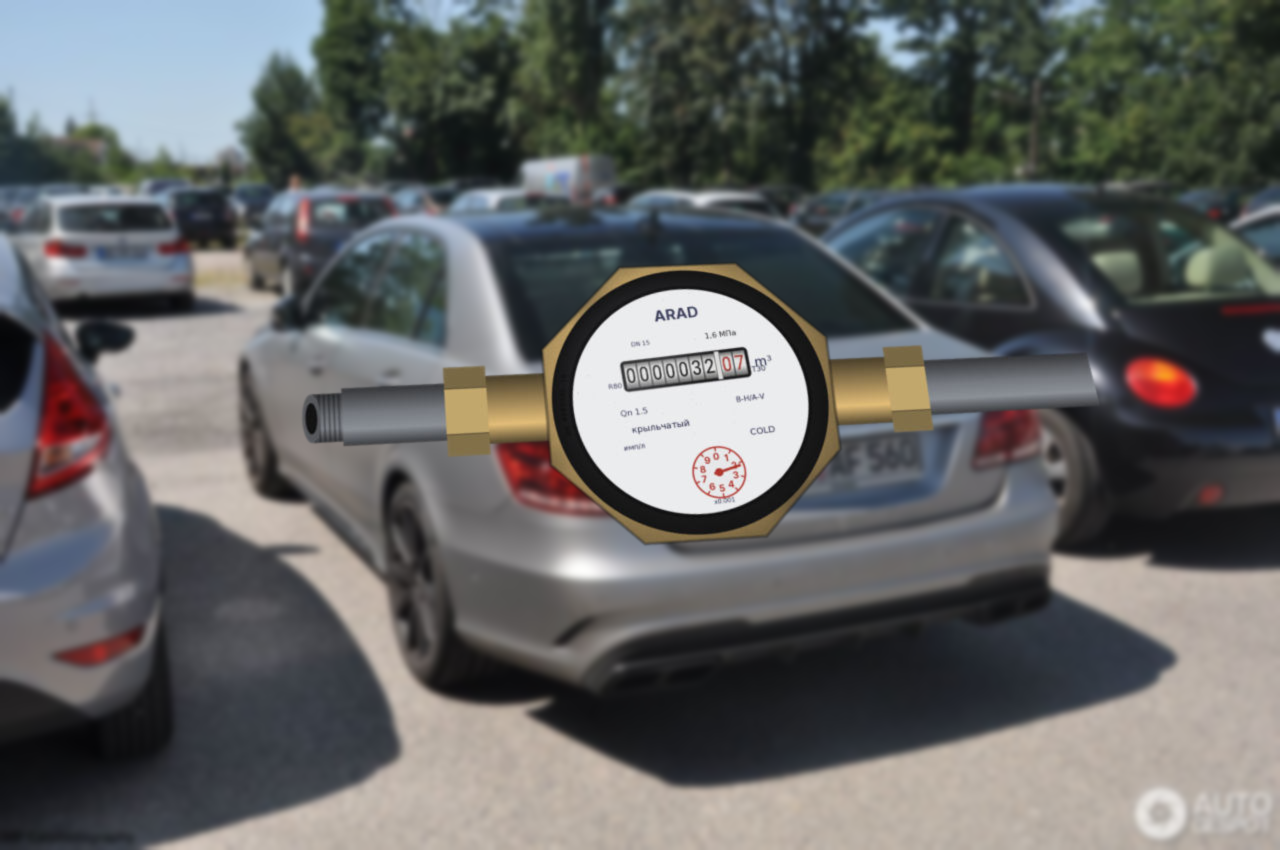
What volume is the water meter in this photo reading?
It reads 32.072 m³
